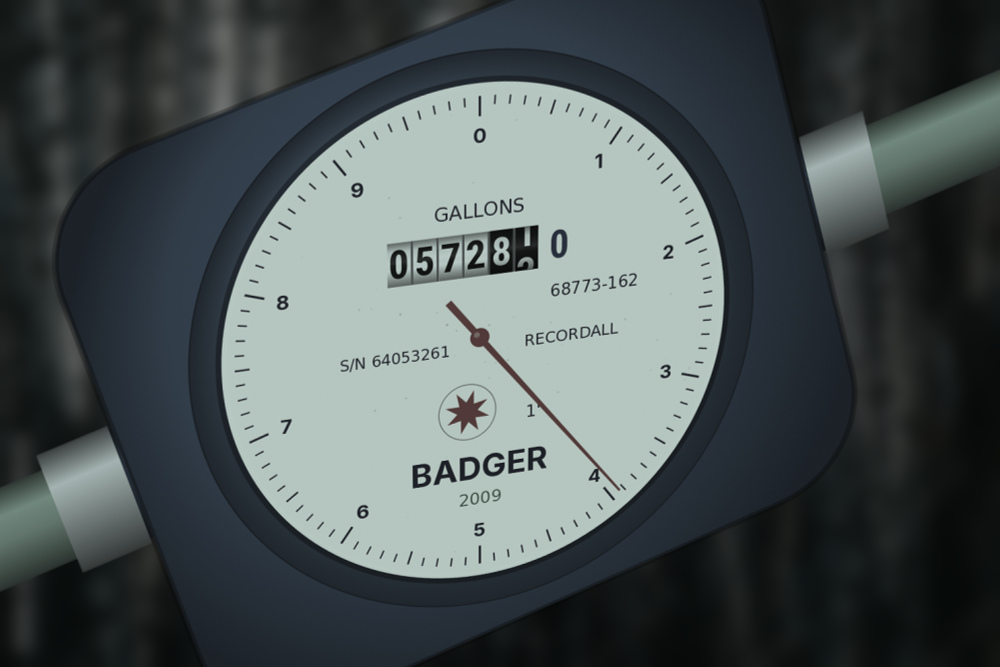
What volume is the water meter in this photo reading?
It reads 572813.9 gal
